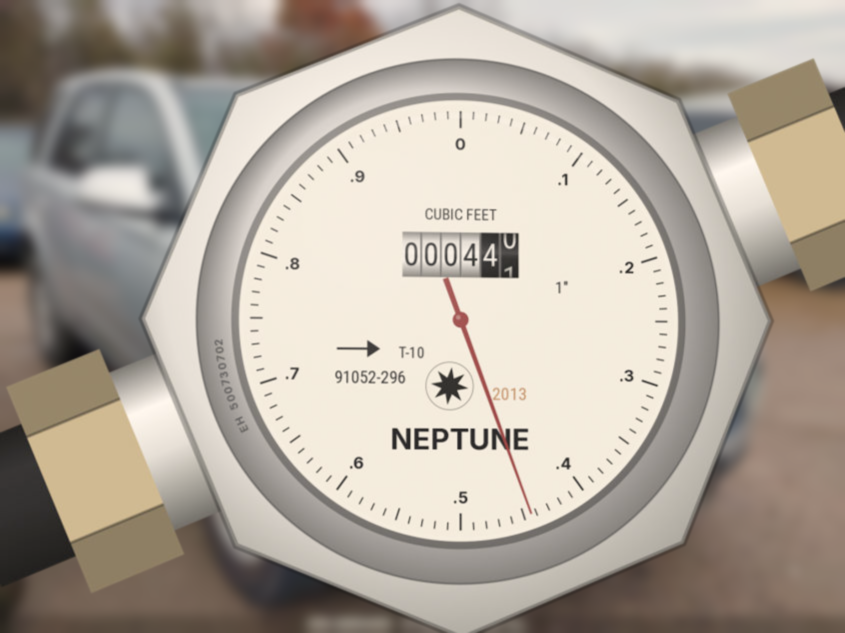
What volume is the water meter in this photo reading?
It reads 440.44 ft³
